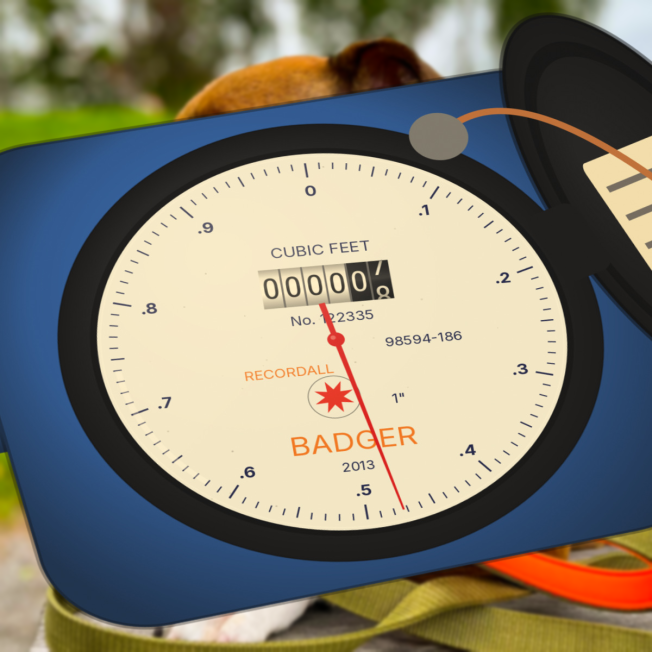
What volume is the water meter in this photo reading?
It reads 7.47 ft³
